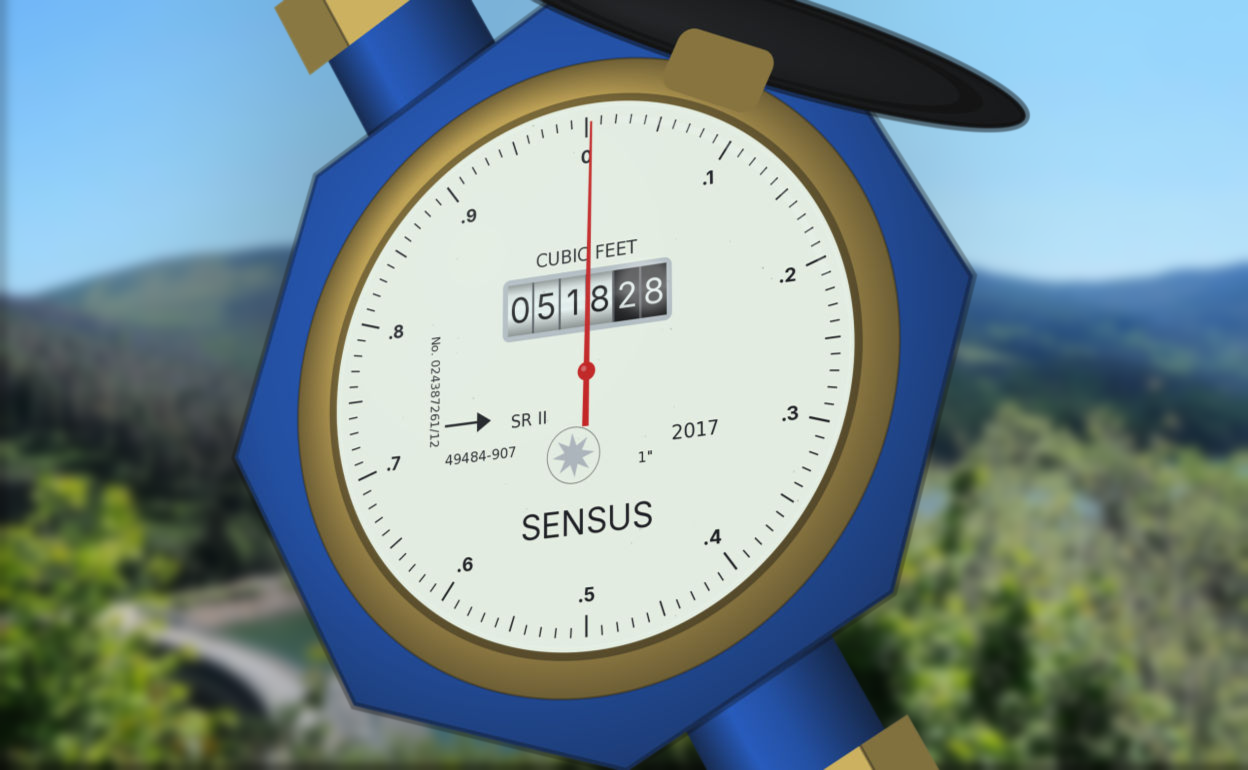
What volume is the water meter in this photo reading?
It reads 51828.00 ft³
